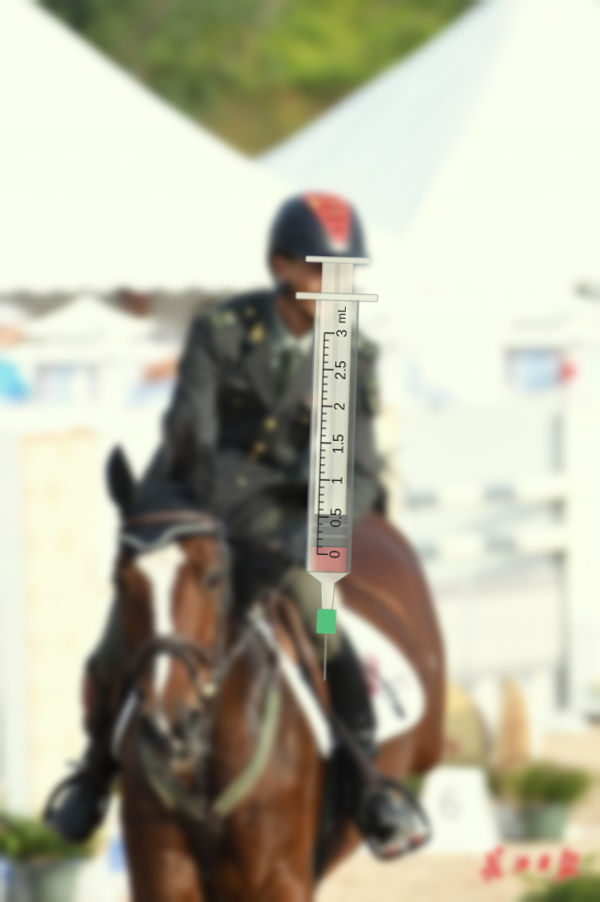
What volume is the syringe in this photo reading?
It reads 0.1 mL
